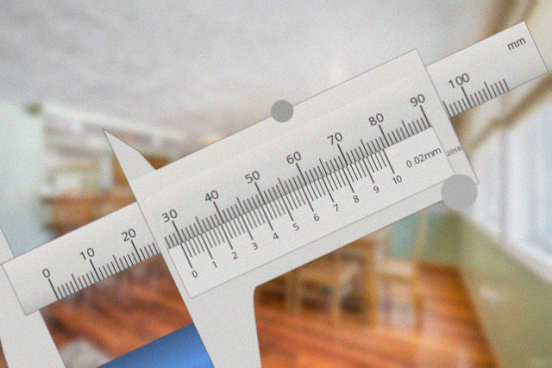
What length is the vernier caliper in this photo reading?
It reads 29.5 mm
